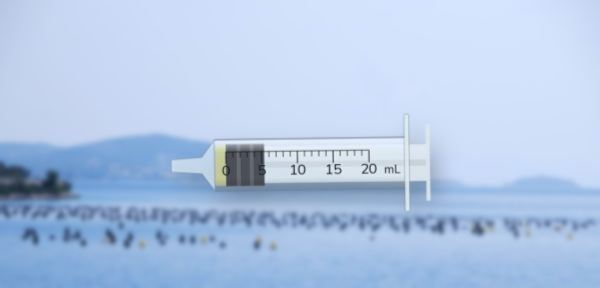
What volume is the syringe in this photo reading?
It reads 0 mL
